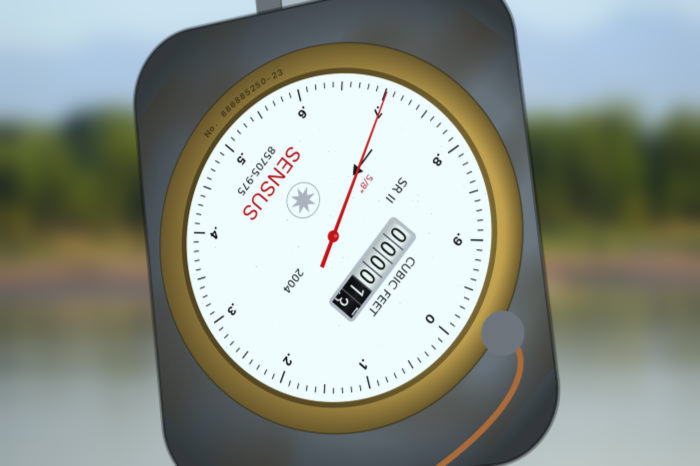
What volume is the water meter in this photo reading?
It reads 12.70 ft³
